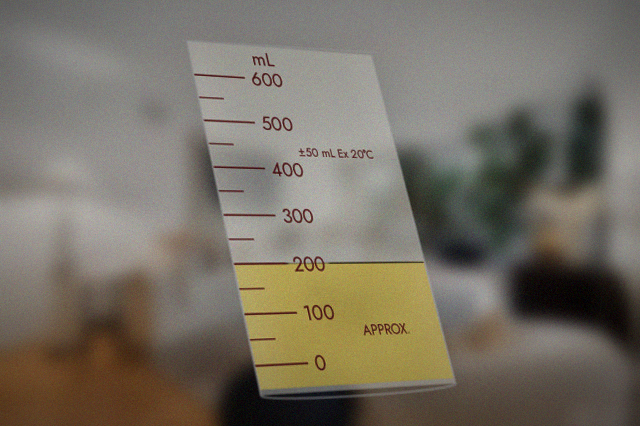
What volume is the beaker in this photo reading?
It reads 200 mL
